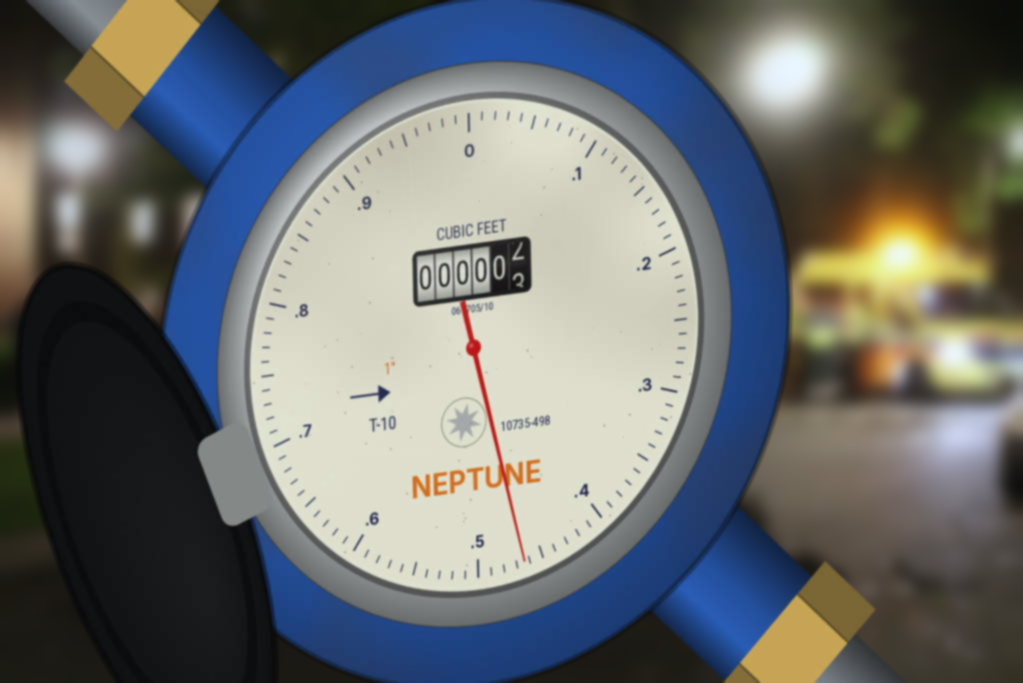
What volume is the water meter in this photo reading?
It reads 2.46 ft³
